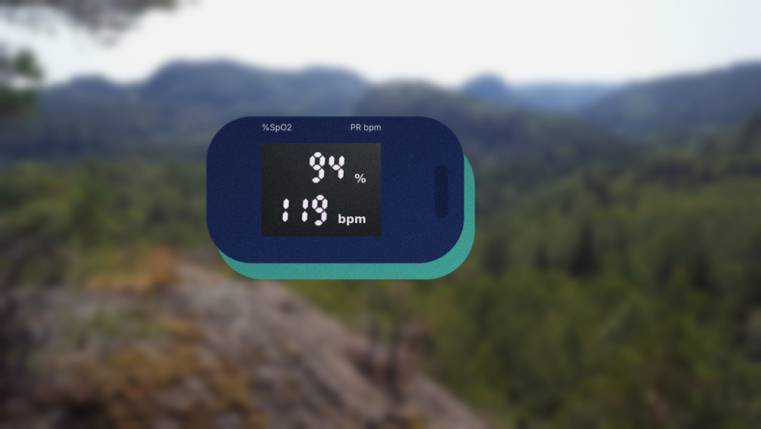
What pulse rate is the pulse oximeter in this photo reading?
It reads 119 bpm
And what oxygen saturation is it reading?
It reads 94 %
